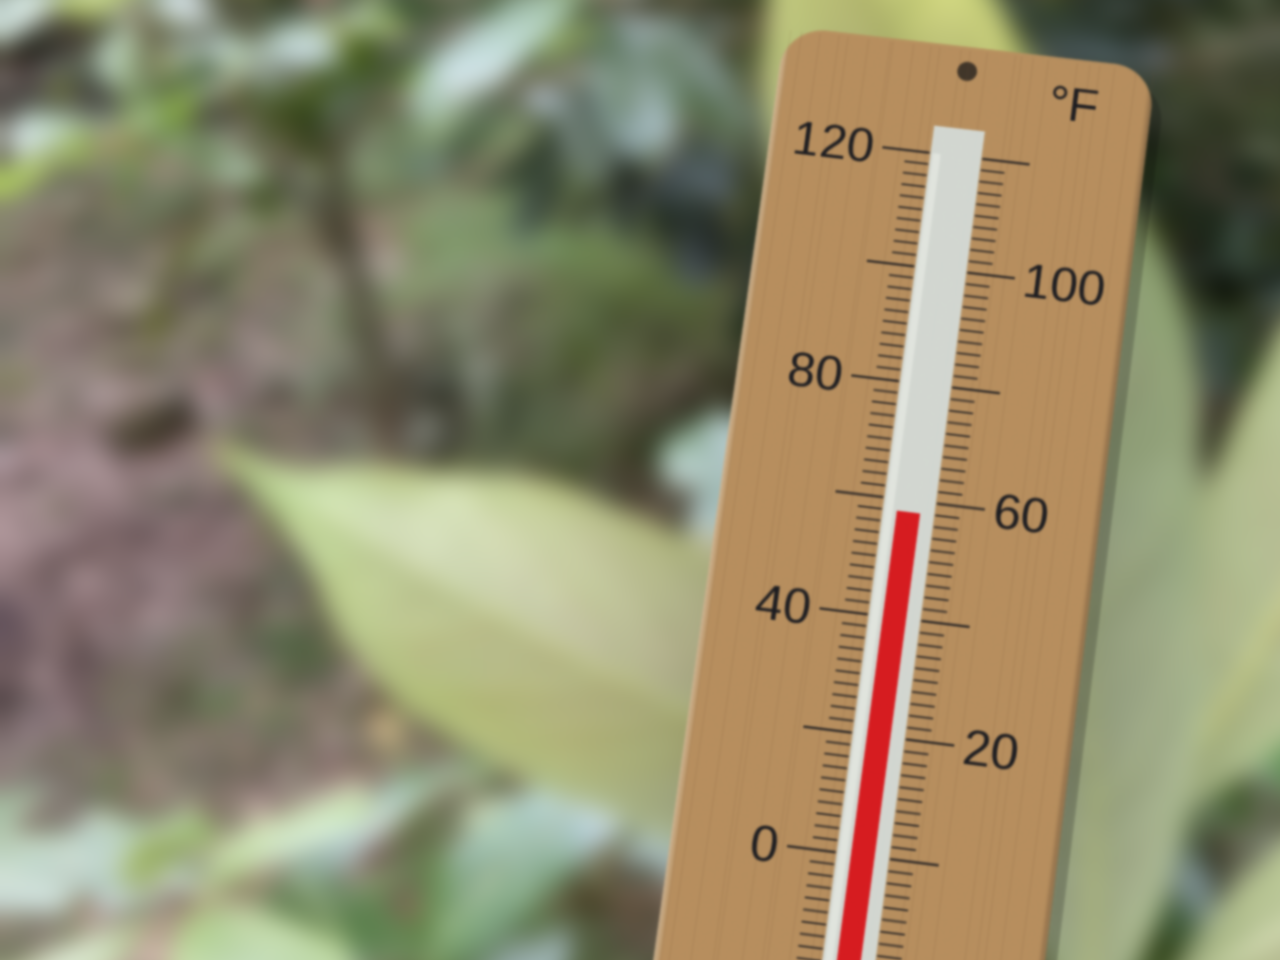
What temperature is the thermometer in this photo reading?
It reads 58 °F
